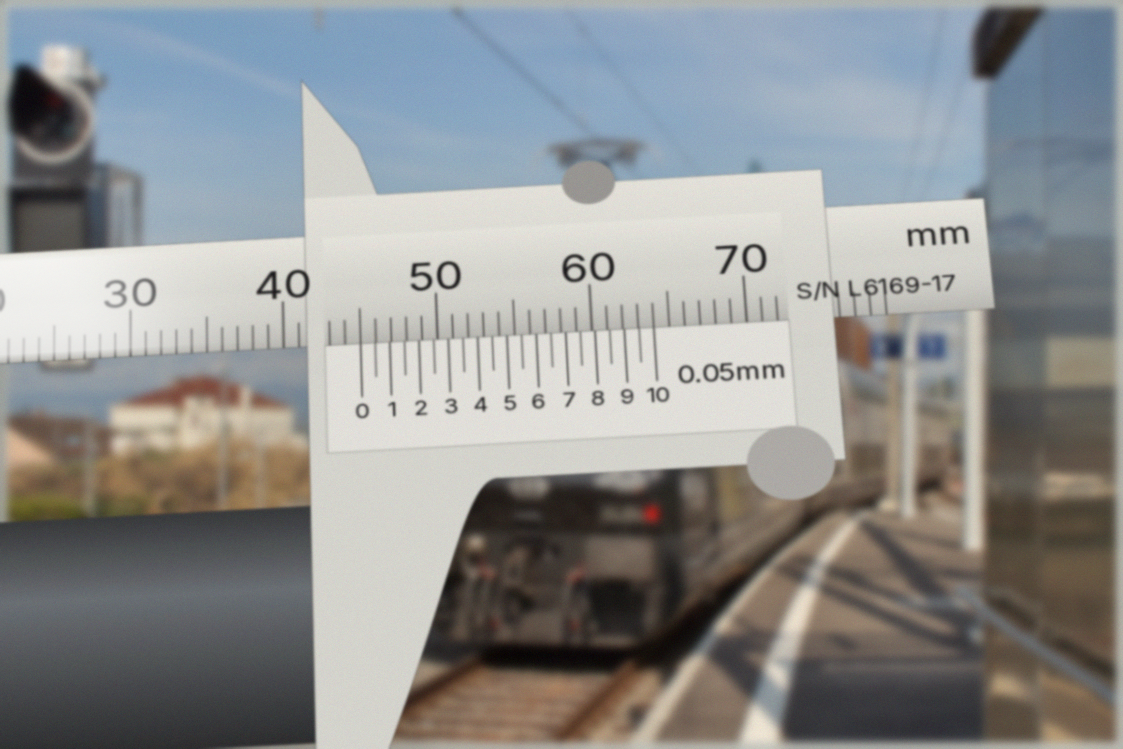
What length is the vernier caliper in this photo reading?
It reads 45.0 mm
